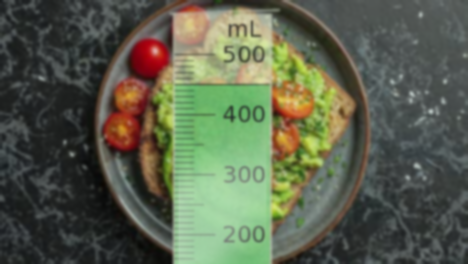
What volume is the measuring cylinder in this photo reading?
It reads 450 mL
